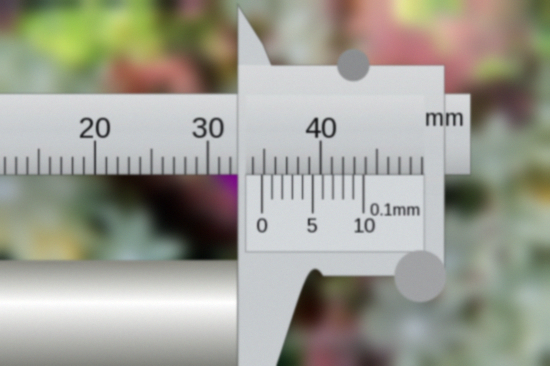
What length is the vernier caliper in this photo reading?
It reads 34.8 mm
